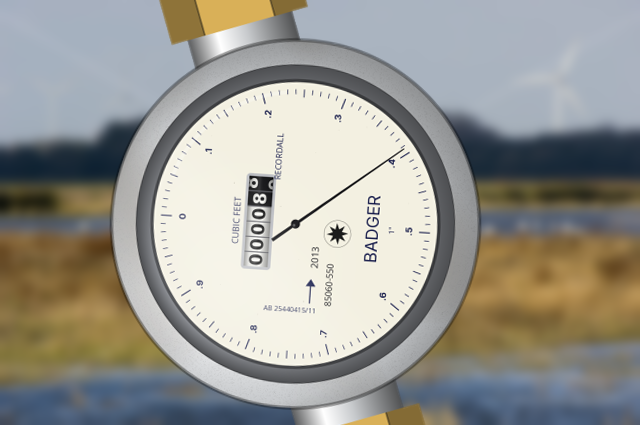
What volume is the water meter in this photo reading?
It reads 88.39 ft³
